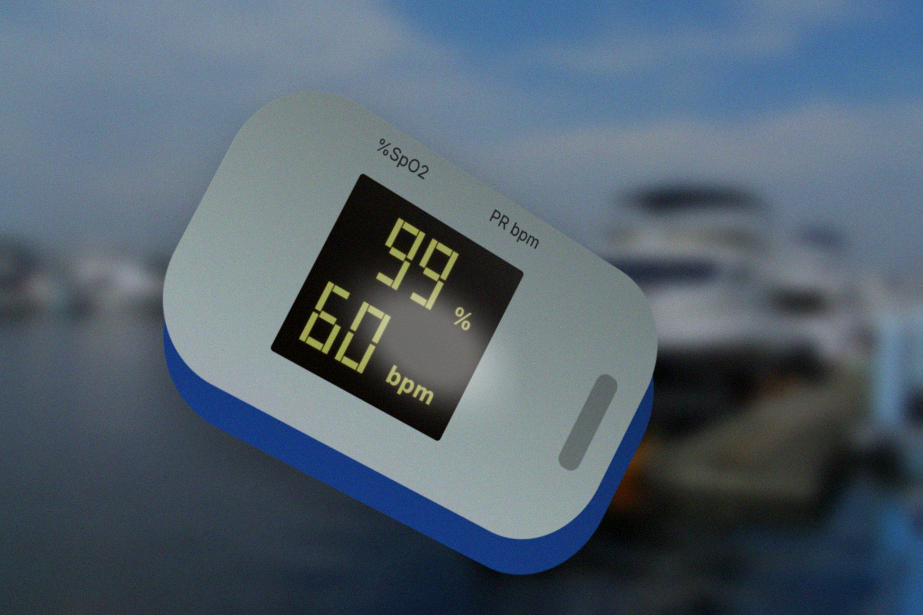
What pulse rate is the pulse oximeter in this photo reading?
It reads 60 bpm
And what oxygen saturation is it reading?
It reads 99 %
